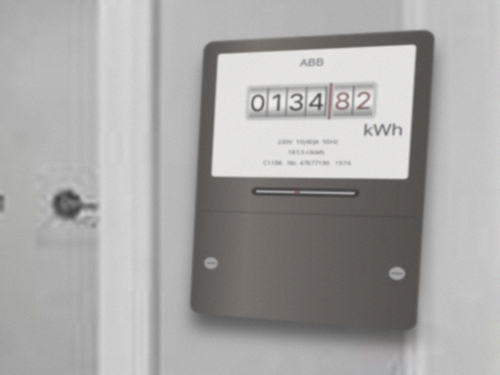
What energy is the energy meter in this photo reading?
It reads 134.82 kWh
